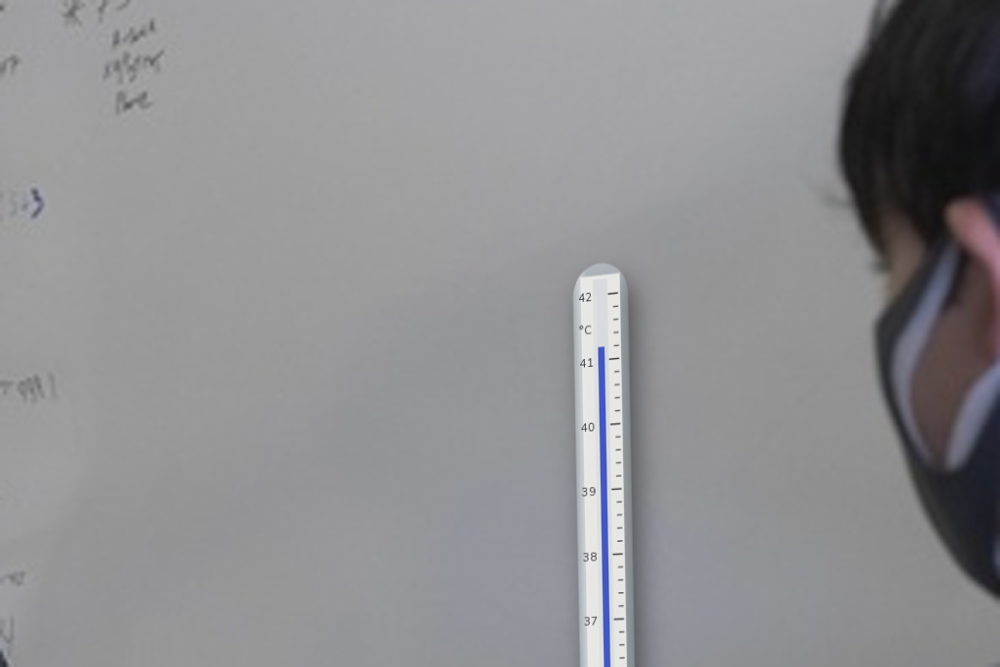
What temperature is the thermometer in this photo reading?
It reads 41.2 °C
